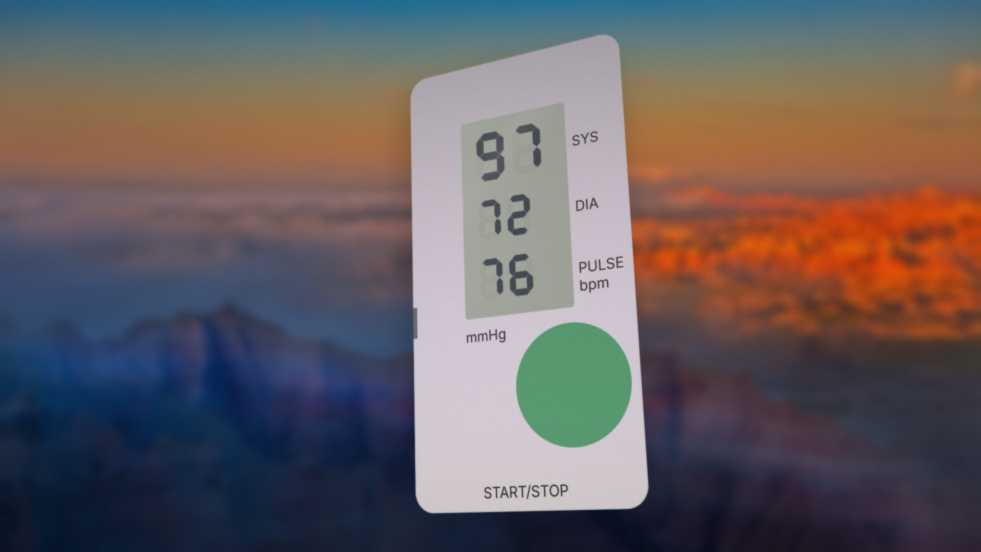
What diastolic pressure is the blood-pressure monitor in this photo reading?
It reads 72 mmHg
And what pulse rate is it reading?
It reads 76 bpm
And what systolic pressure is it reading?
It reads 97 mmHg
